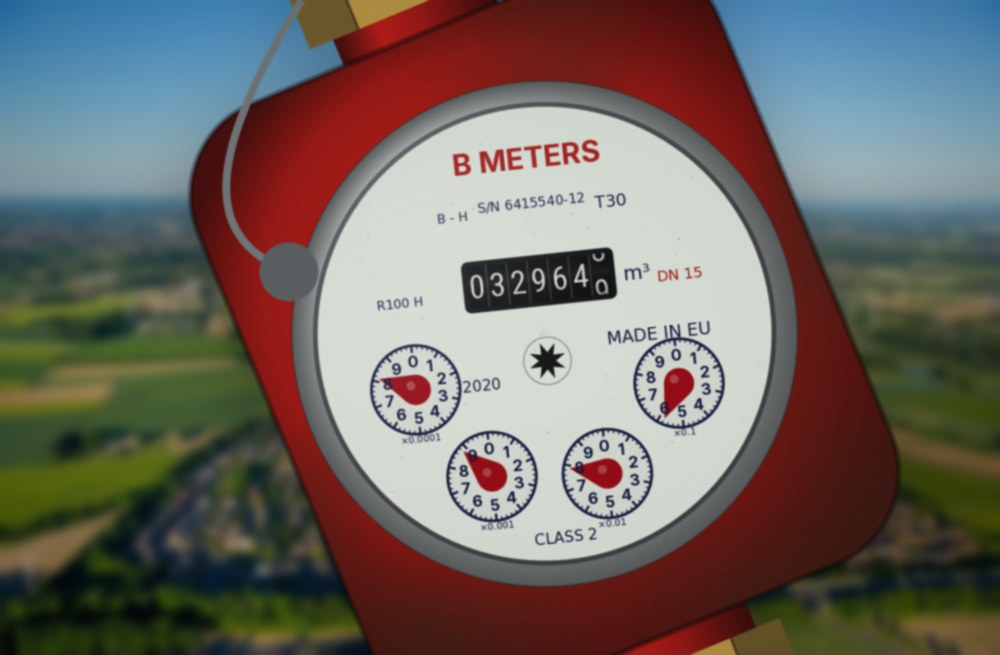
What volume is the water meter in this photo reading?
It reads 329648.5788 m³
